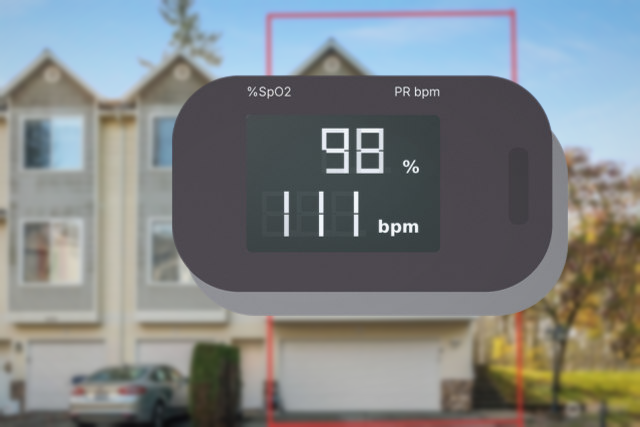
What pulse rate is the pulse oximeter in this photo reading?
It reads 111 bpm
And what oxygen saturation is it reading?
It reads 98 %
